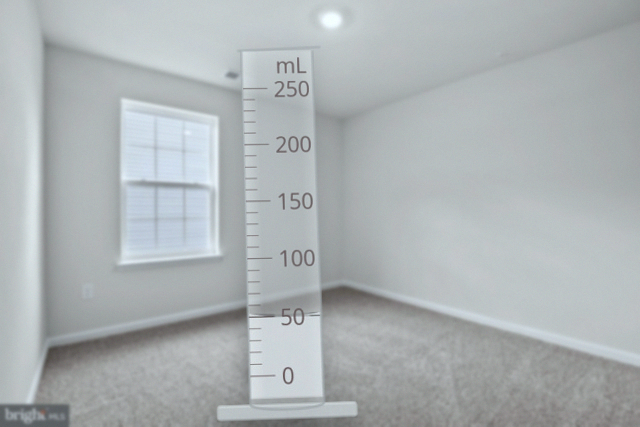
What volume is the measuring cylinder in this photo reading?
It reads 50 mL
